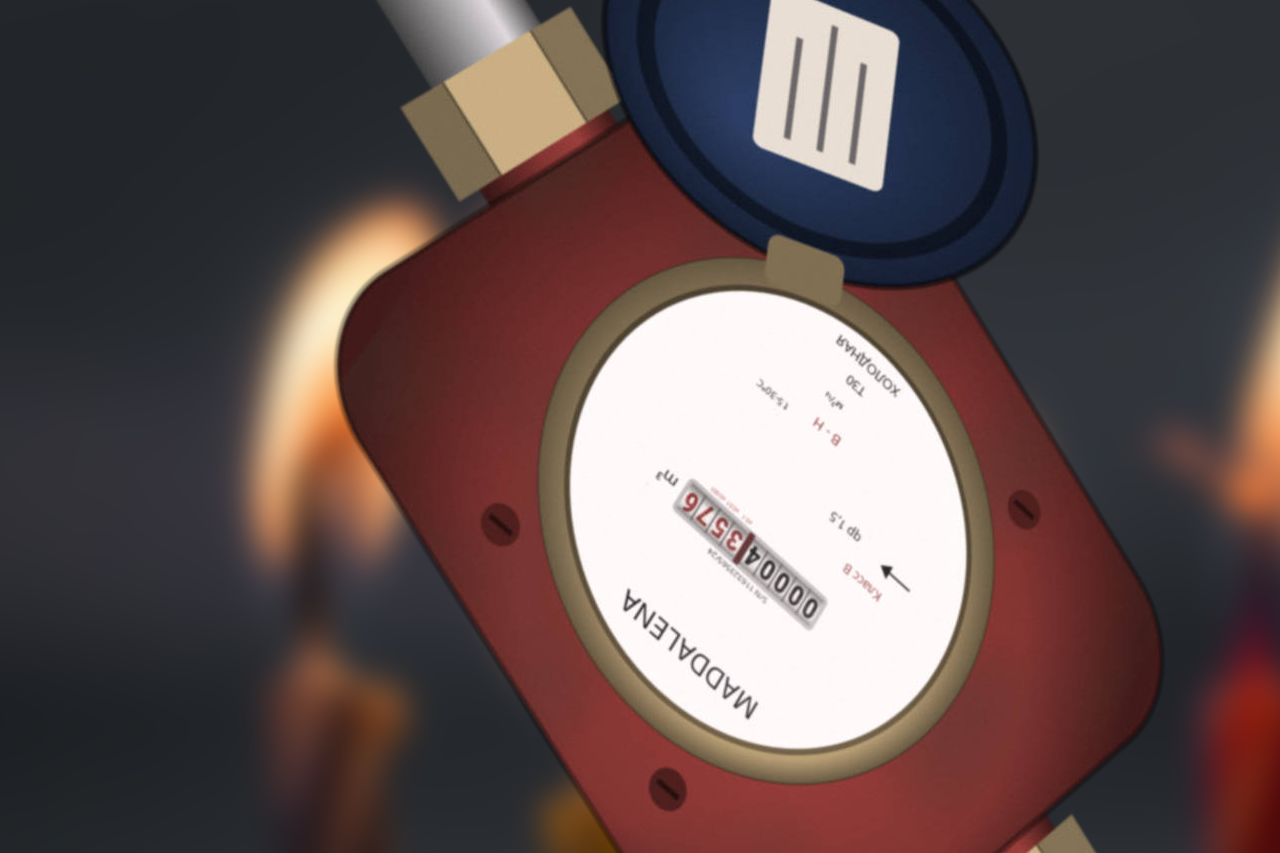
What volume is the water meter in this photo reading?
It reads 4.3576 m³
